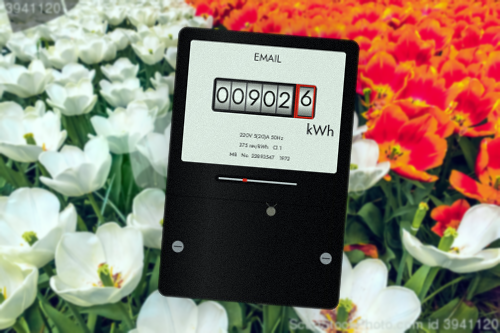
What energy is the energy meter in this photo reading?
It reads 902.6 kWh
